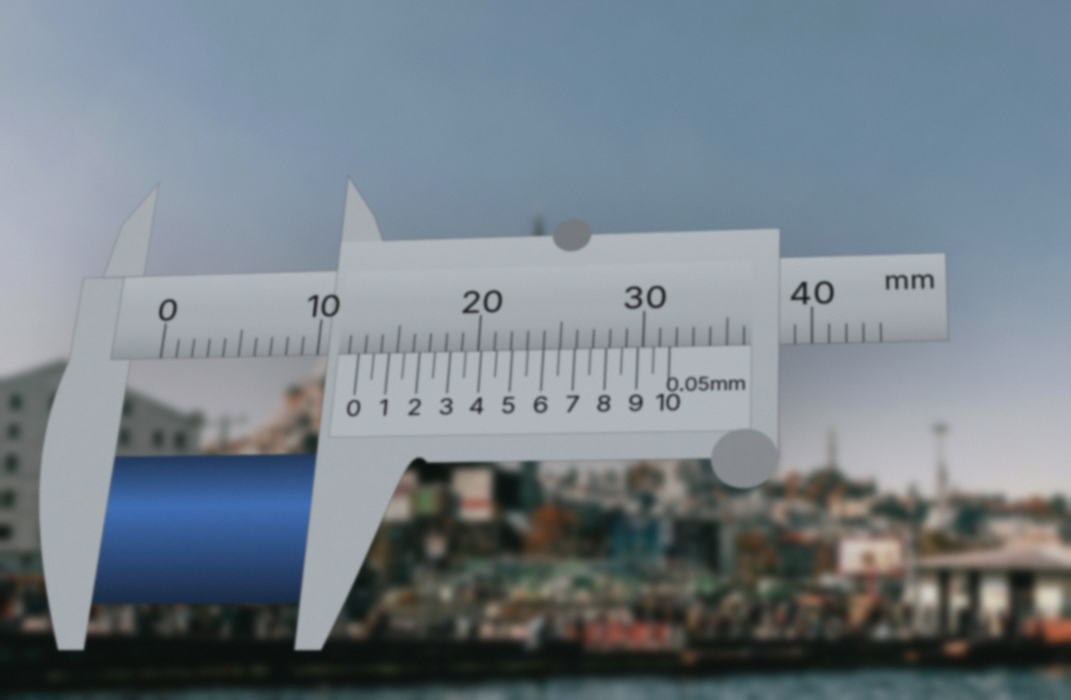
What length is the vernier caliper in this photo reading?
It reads 12.6 mm
